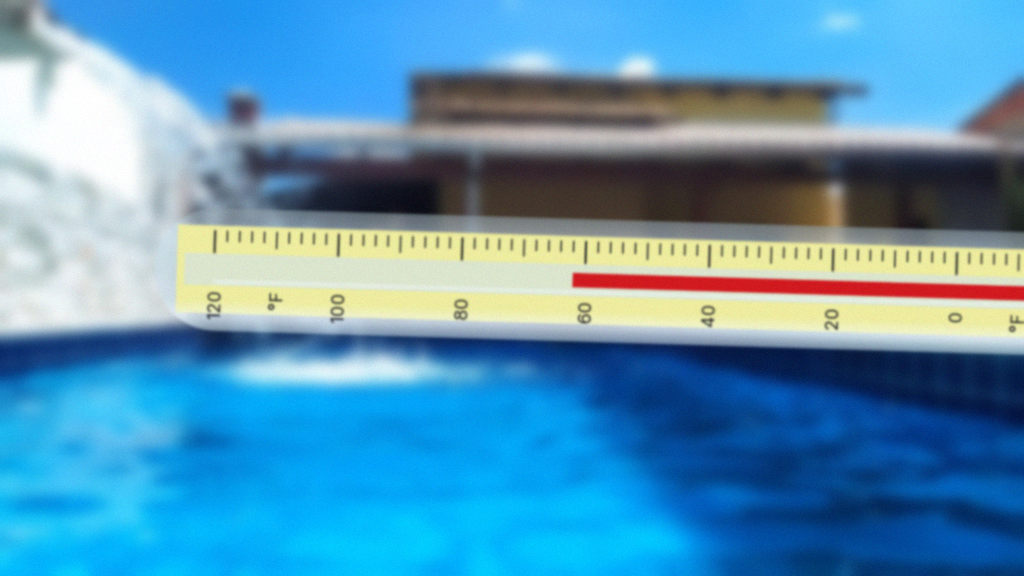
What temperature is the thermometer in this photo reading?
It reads 62 °F
